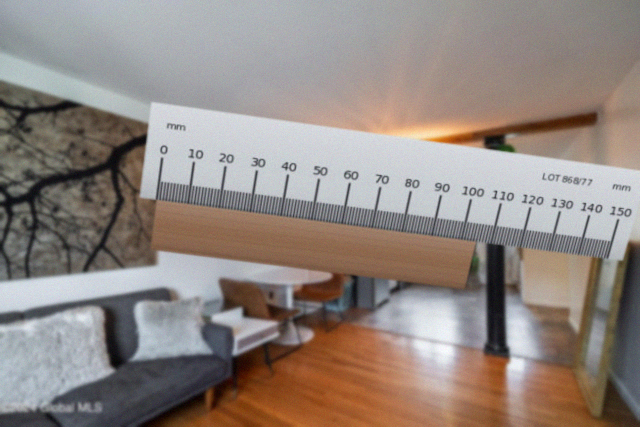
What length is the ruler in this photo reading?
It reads 105 mm
